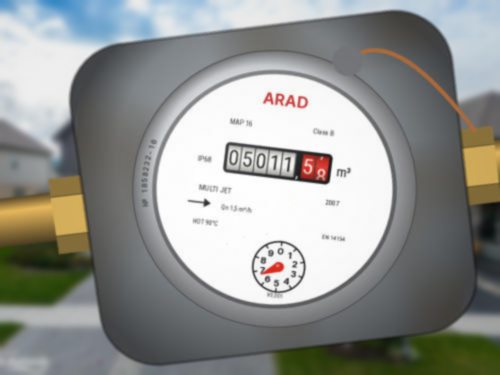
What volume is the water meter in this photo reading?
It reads 5011.576 m³
